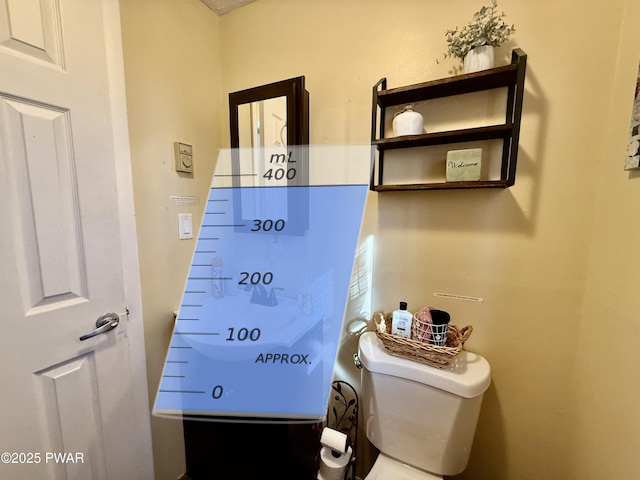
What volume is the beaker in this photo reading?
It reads 375 mL
